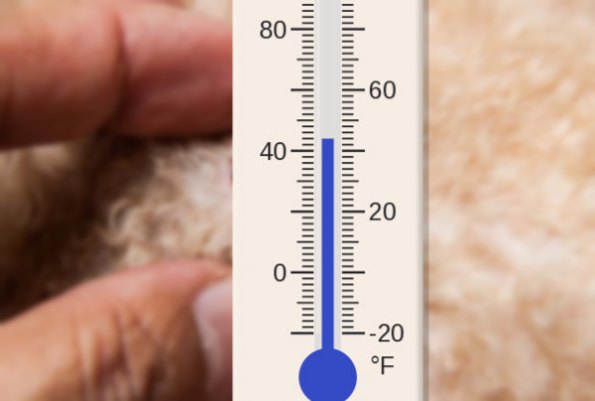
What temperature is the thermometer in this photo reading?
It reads 44 °F
